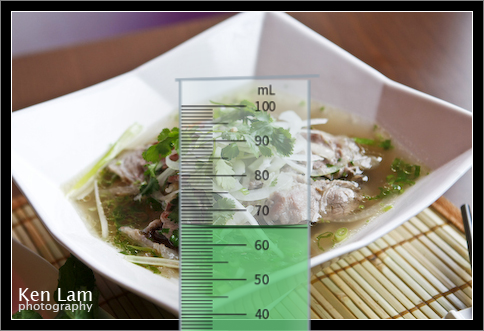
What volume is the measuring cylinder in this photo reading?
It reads 65 mL
